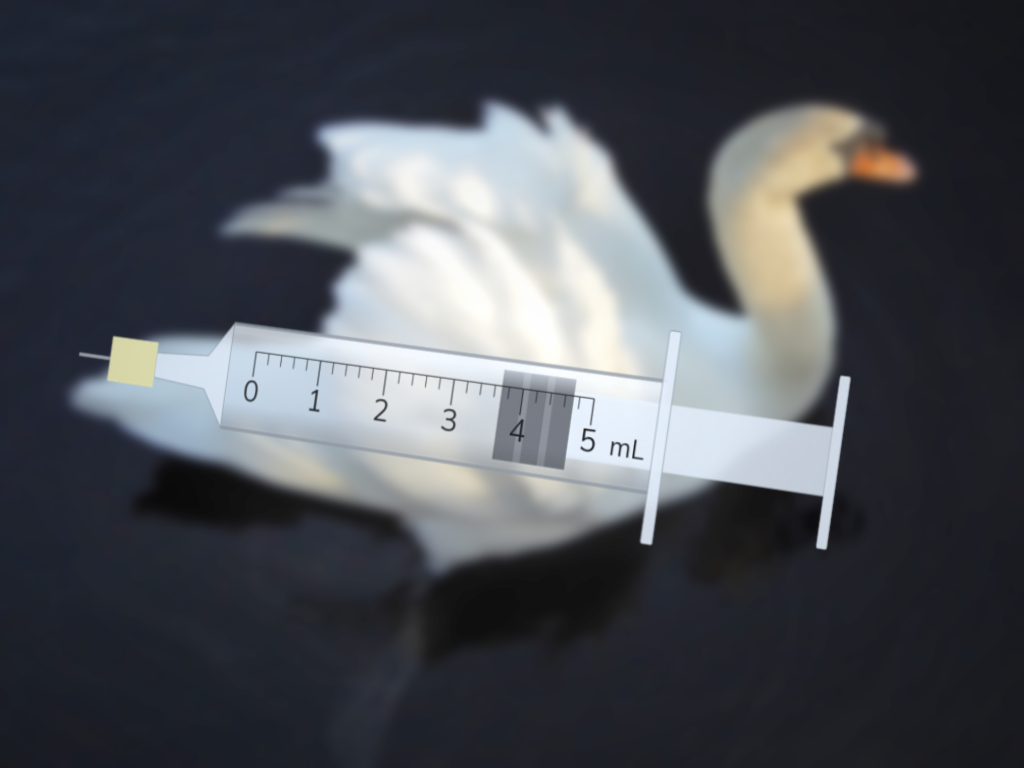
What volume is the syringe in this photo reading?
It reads 3.7 mL
